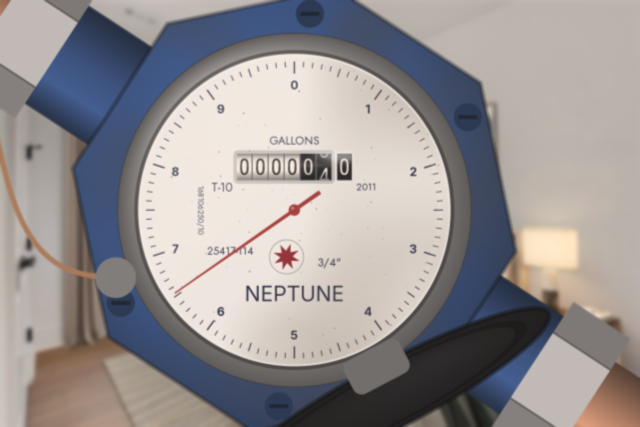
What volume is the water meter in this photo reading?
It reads 36.5 gal
